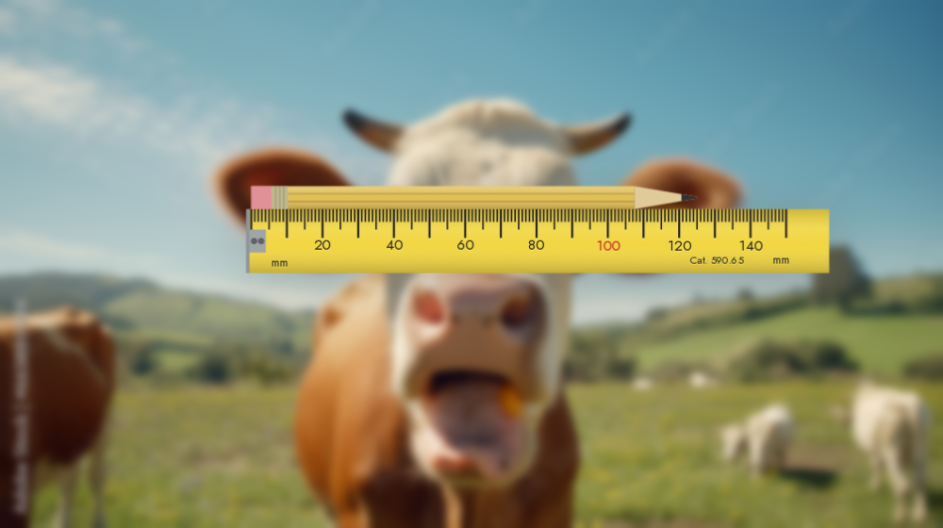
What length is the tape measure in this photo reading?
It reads 125 mm
